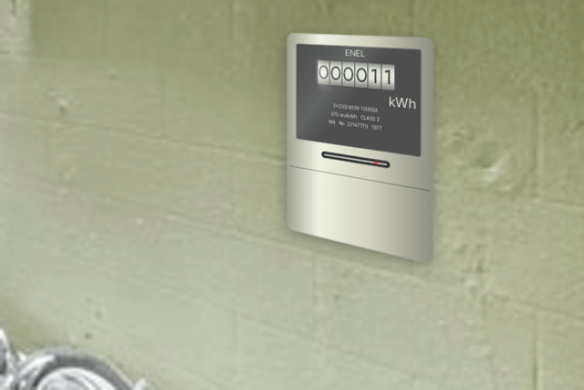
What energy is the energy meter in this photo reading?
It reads 11 kWh
